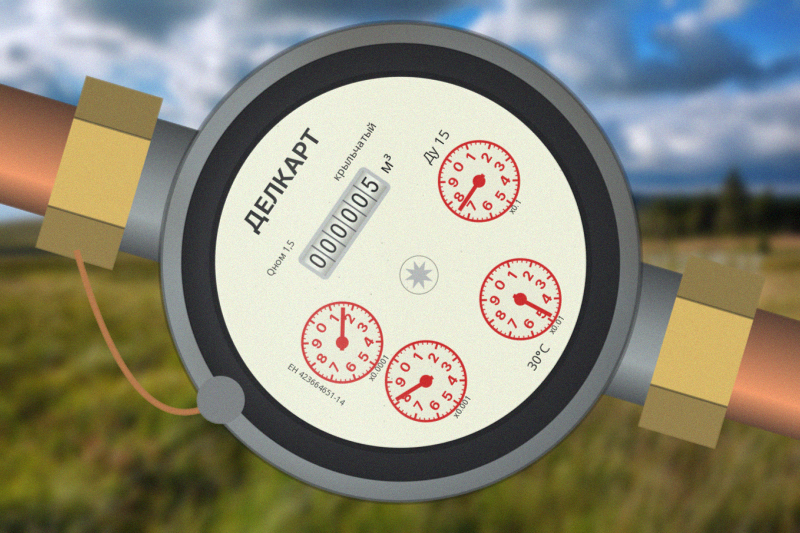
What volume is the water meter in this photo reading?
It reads 5.7481 m³
